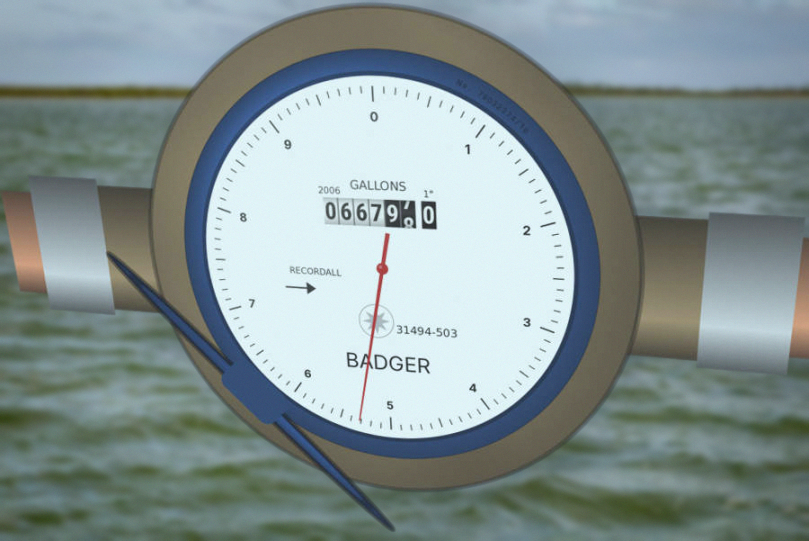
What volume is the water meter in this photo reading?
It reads 667975.3 gal
